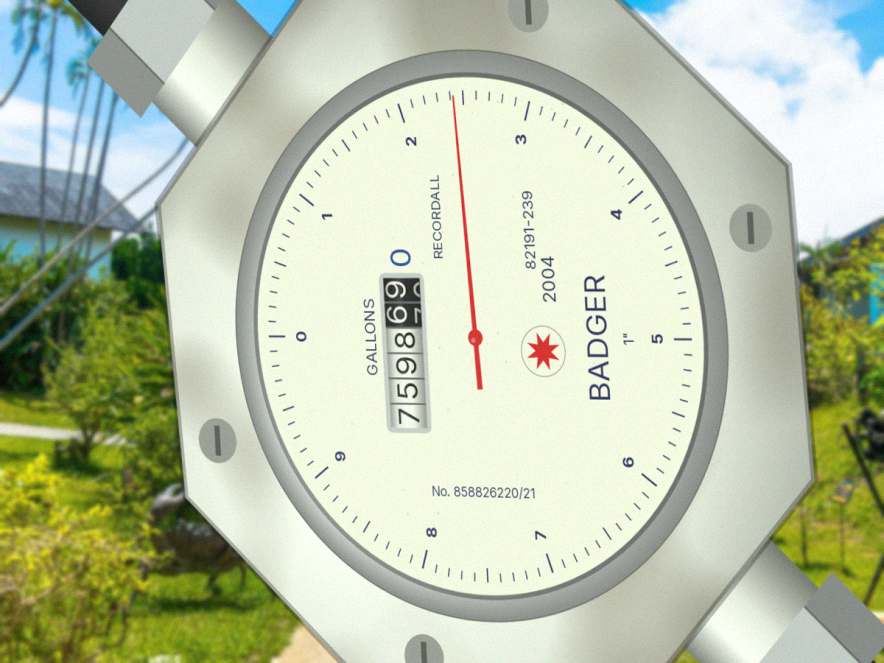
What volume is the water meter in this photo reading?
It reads 7598692.4 gal
